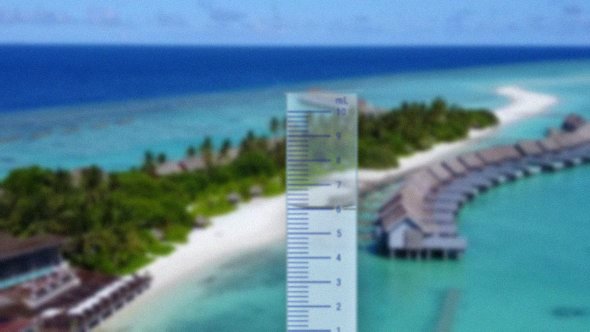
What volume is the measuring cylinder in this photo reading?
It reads 6 mL
